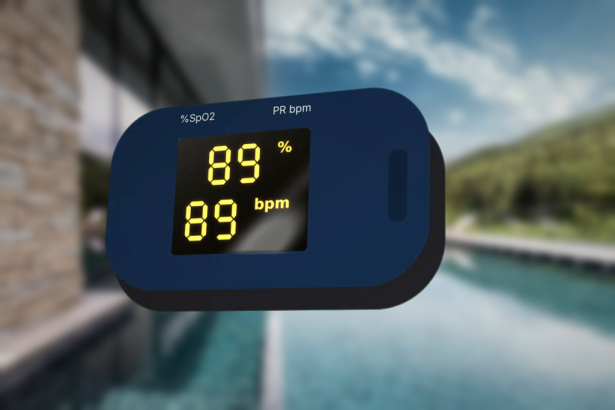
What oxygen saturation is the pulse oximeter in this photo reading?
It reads 89 %
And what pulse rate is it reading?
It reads 89 bpm
